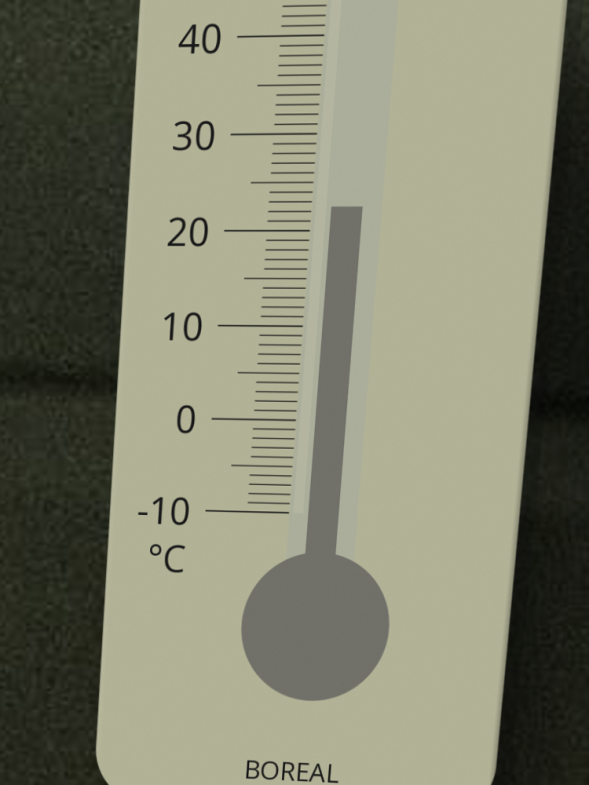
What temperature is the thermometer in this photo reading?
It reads 22.5 °C
